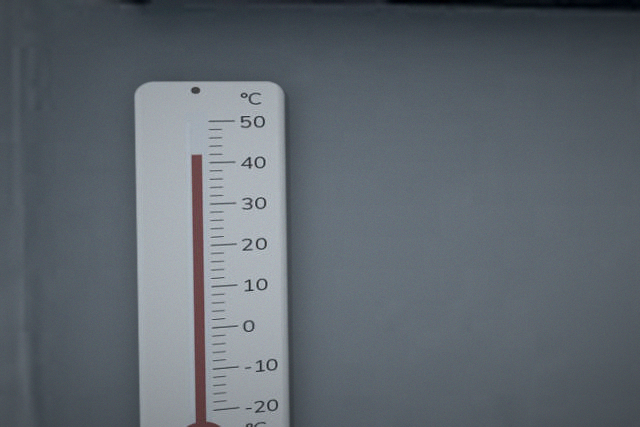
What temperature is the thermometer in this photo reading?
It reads 42 °C
